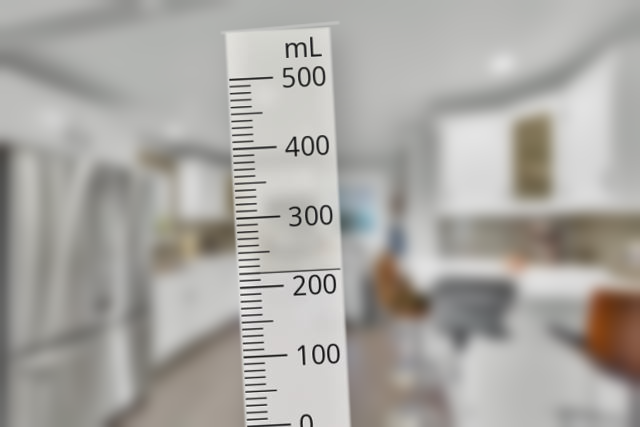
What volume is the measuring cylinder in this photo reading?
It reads 220 mL
